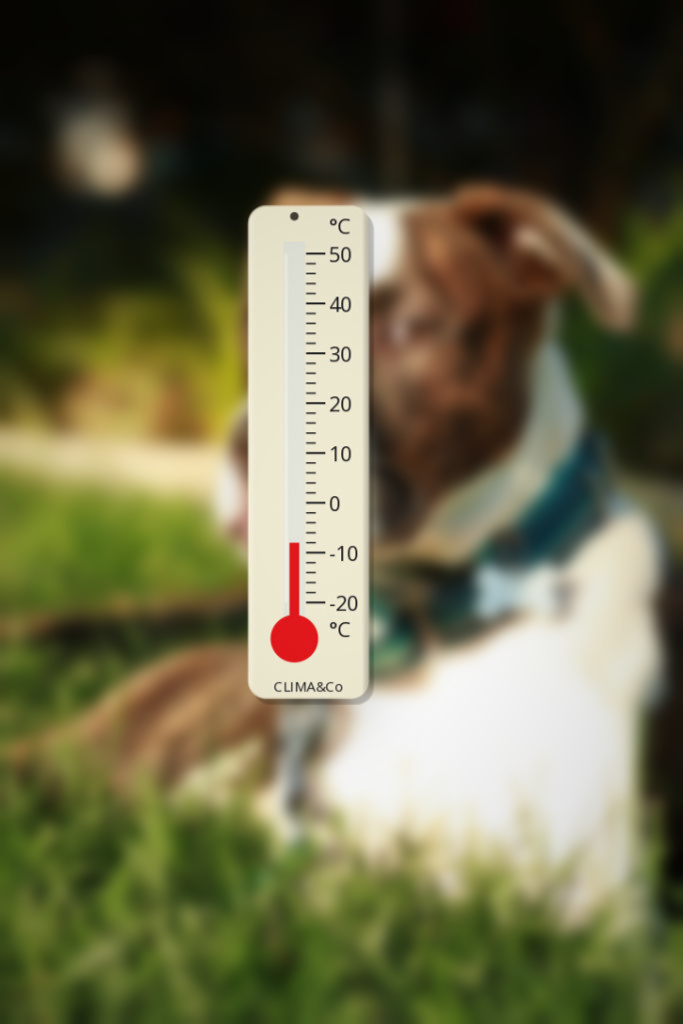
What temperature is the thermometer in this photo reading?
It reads -8 °C
